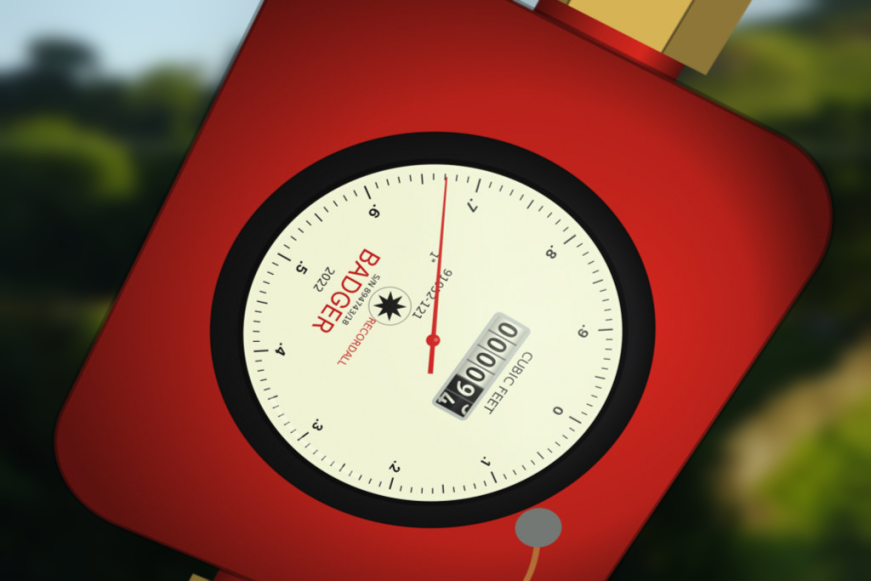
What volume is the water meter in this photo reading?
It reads 93.67 ft³
